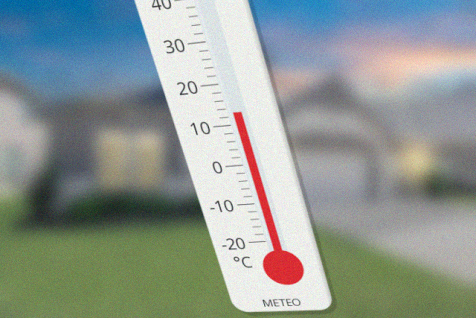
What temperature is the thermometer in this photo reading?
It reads 13 °C
